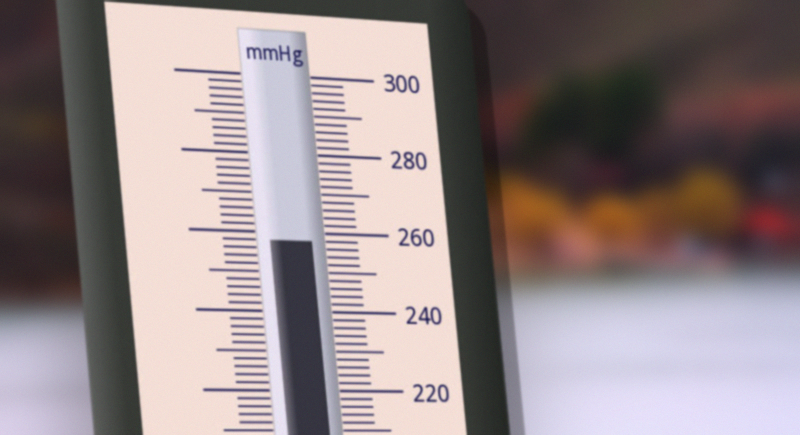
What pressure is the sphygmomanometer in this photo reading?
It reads 258 mmHg
